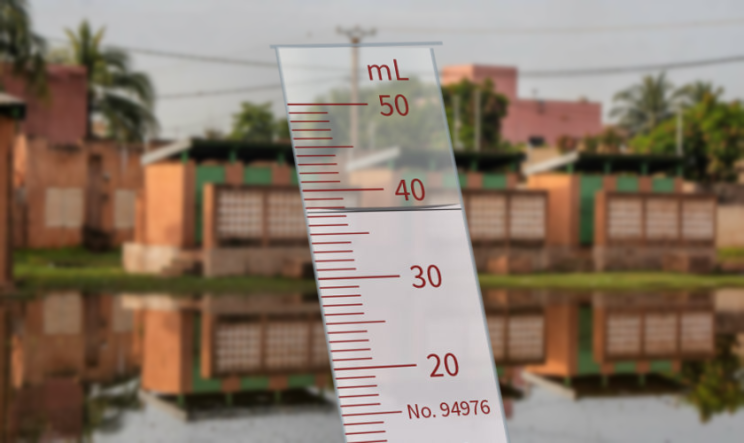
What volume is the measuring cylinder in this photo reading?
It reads 37.5 mL
